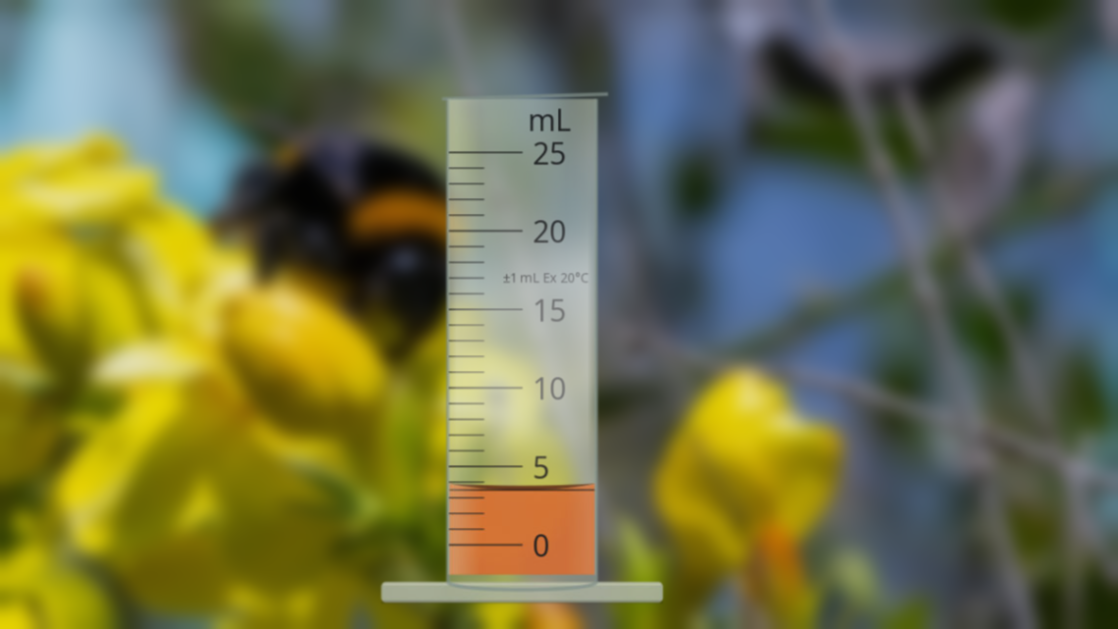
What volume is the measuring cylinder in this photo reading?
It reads 3.5 mL
